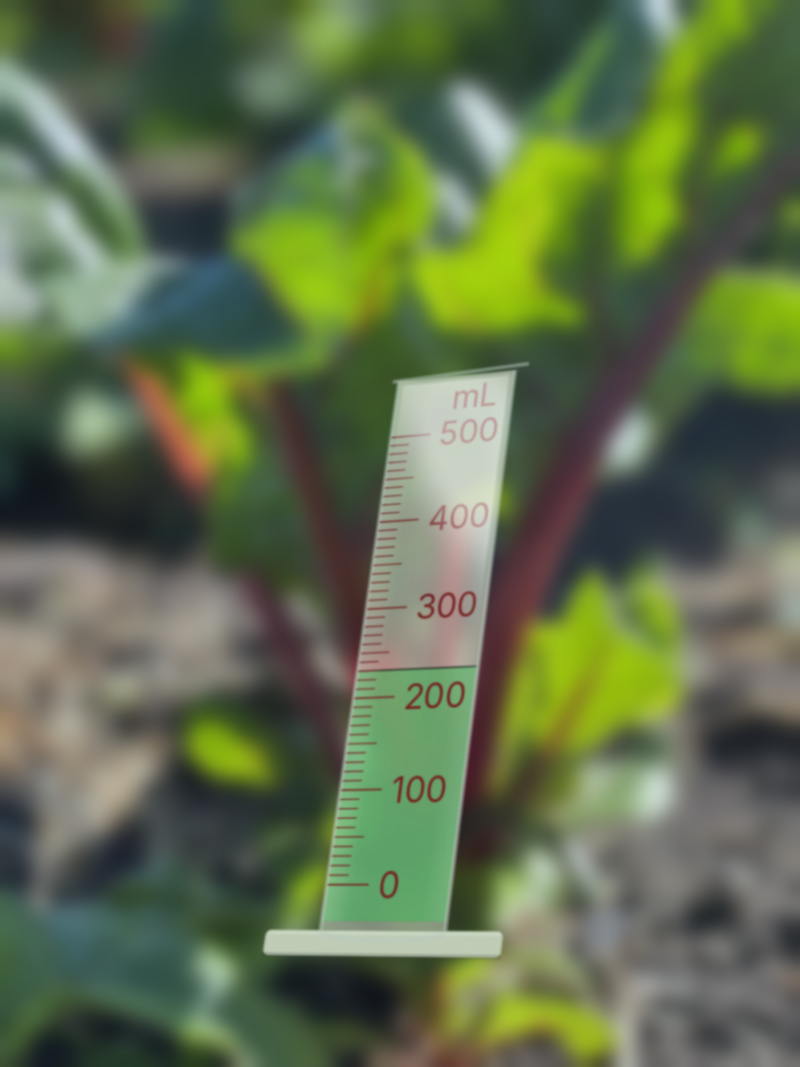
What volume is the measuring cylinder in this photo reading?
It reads 230 mL
